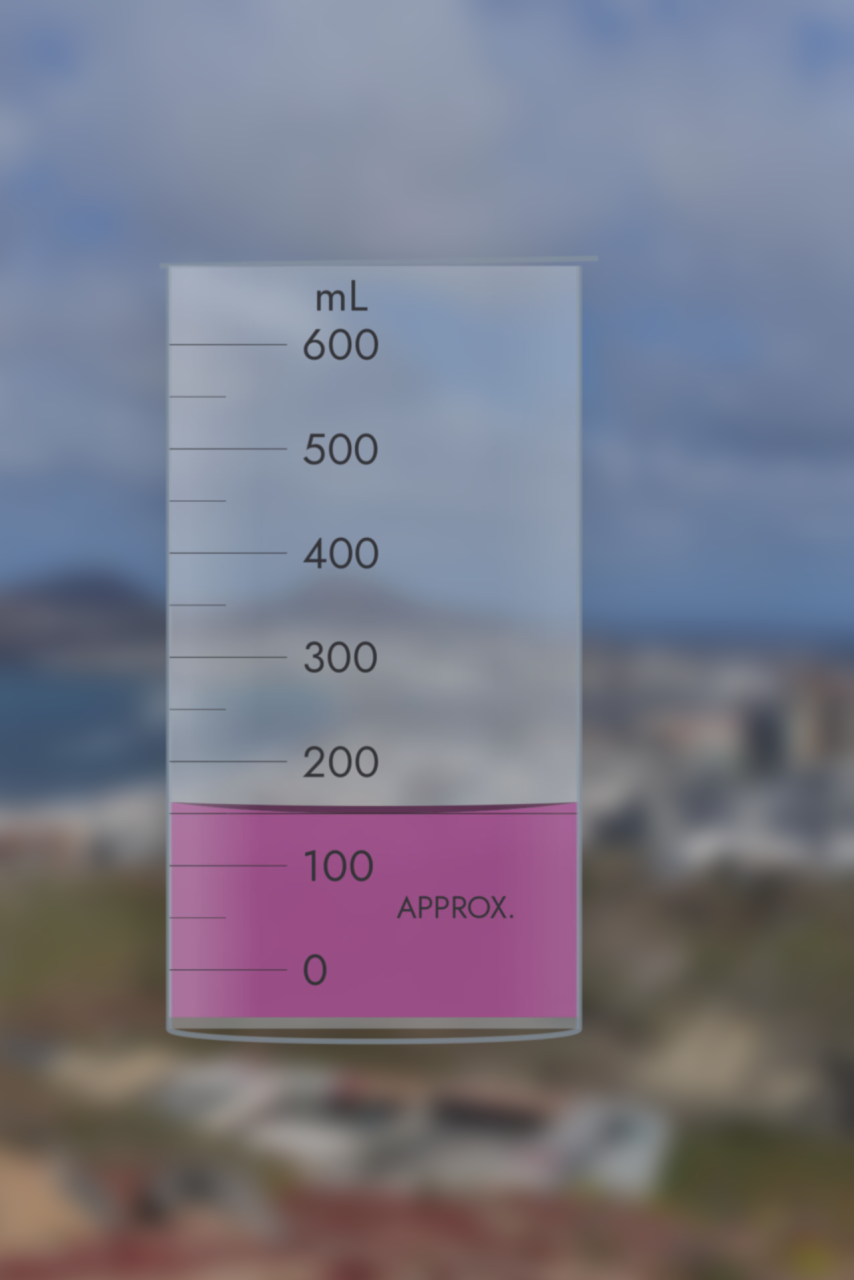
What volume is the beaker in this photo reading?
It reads 150 mL
